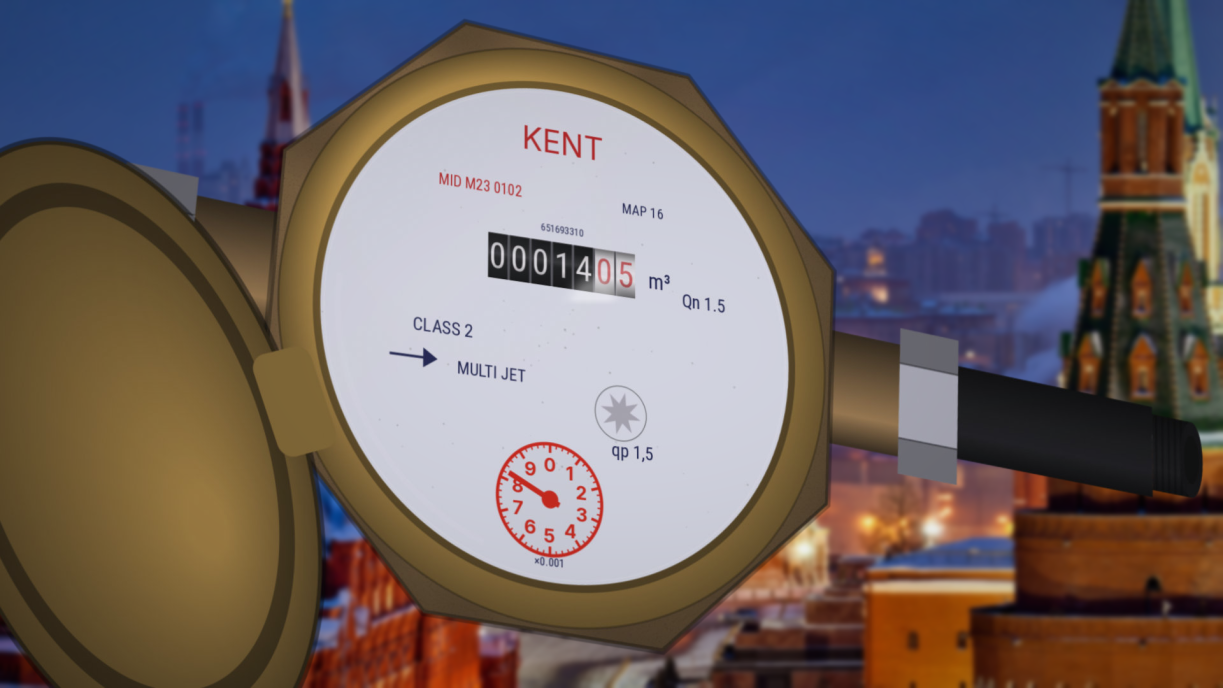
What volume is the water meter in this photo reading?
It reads 14.058 m³
